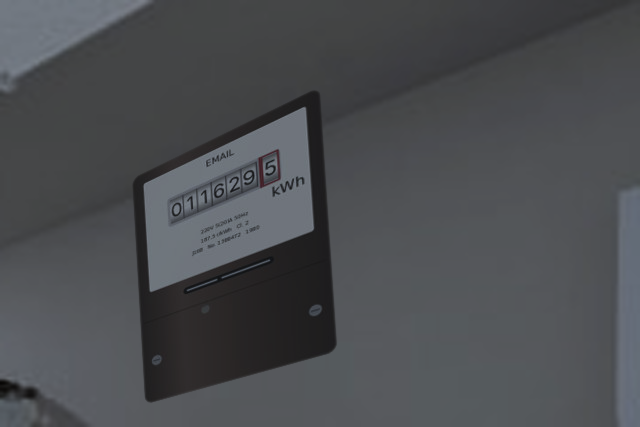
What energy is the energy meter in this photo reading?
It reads 11629.5 kWh
